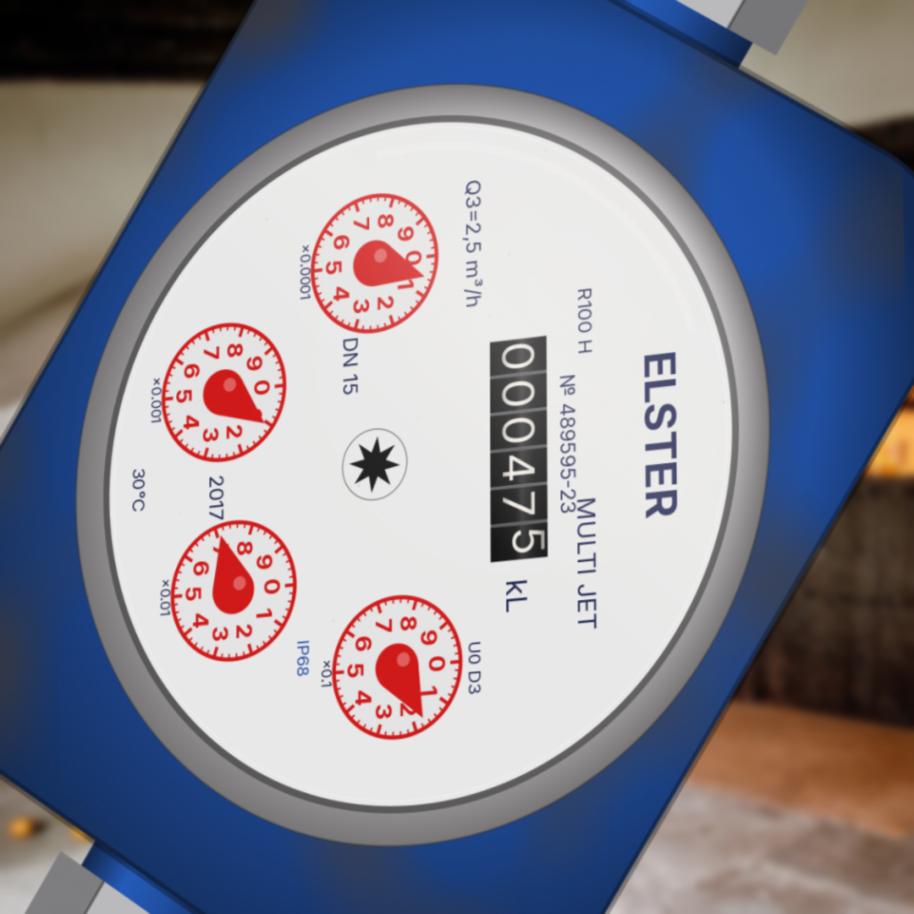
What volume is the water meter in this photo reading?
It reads 475.1710 kL
